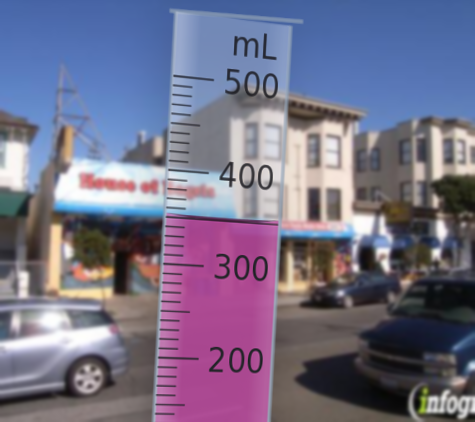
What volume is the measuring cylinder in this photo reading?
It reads 350 mL
